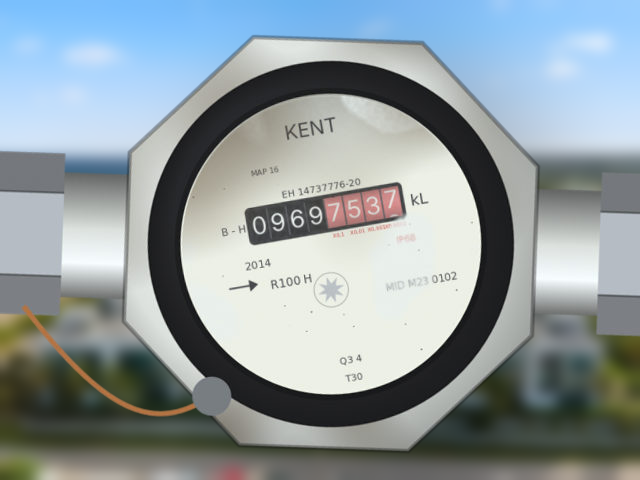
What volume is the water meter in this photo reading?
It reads 969.7537 kL
